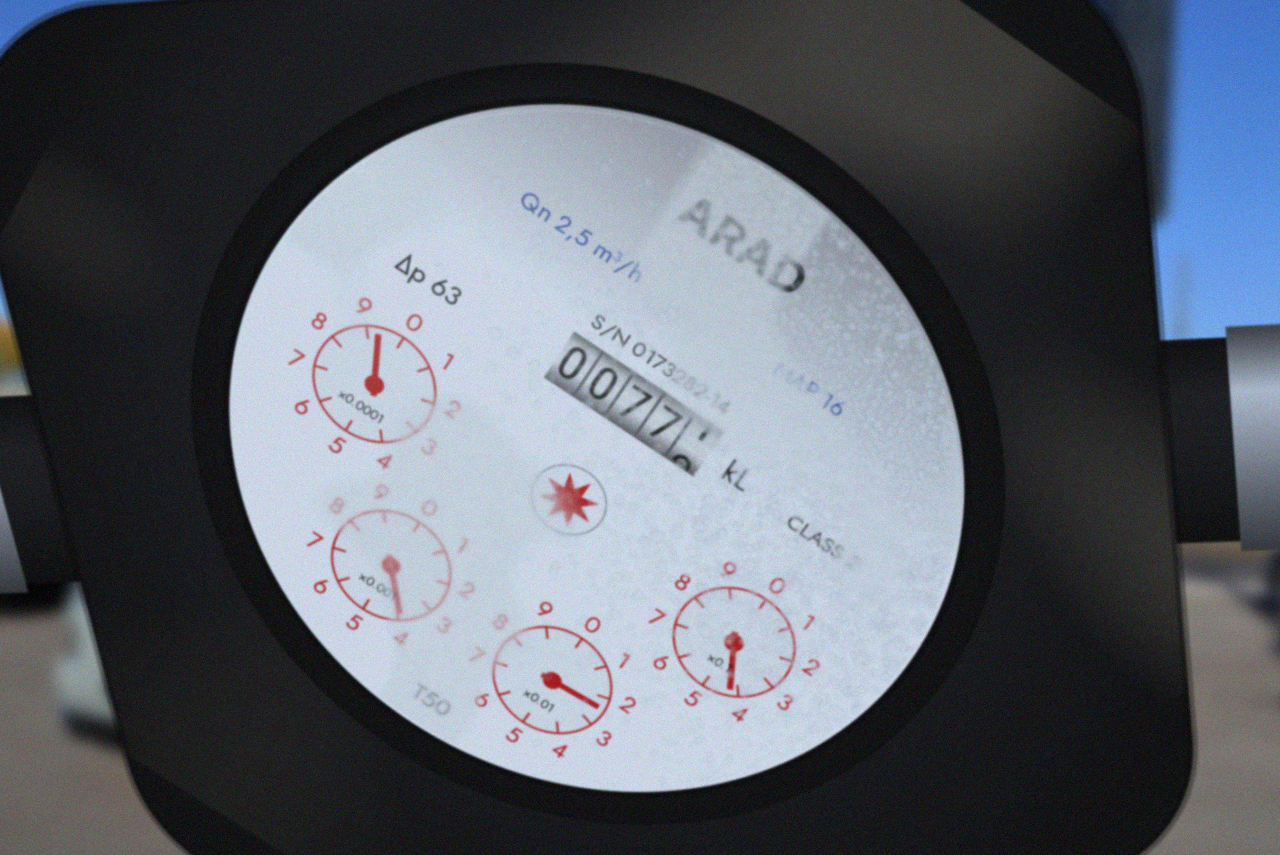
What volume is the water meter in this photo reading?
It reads 771.4239 kL
